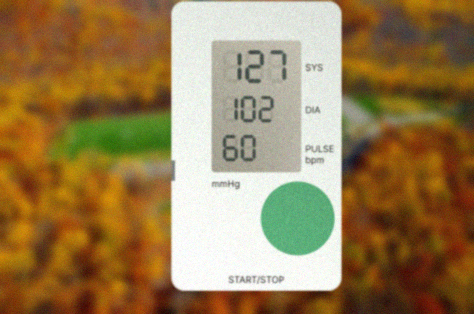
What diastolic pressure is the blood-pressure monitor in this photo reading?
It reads 102 mmHg
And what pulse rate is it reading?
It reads 60 bpm
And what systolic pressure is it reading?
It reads 127 mmHg
